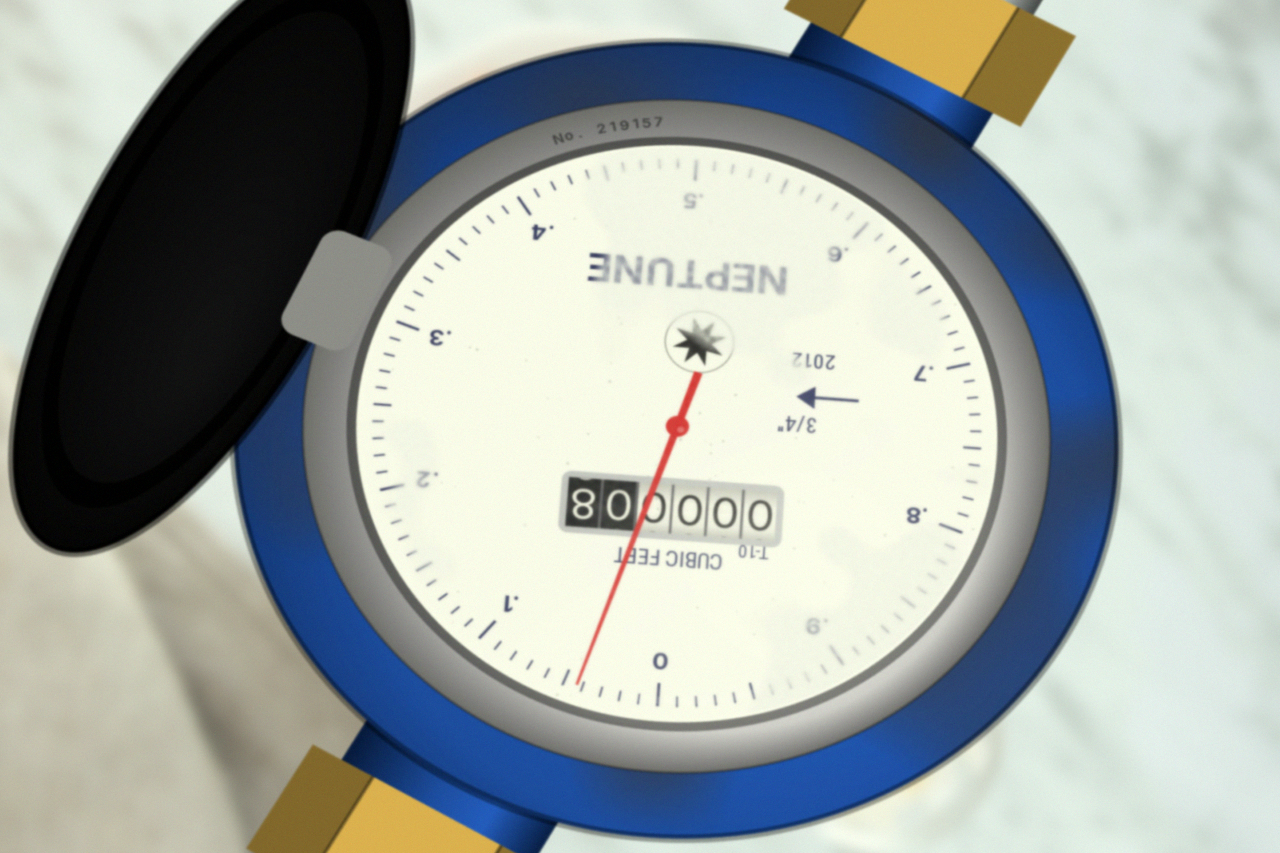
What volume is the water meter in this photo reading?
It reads 8.04 ft³
